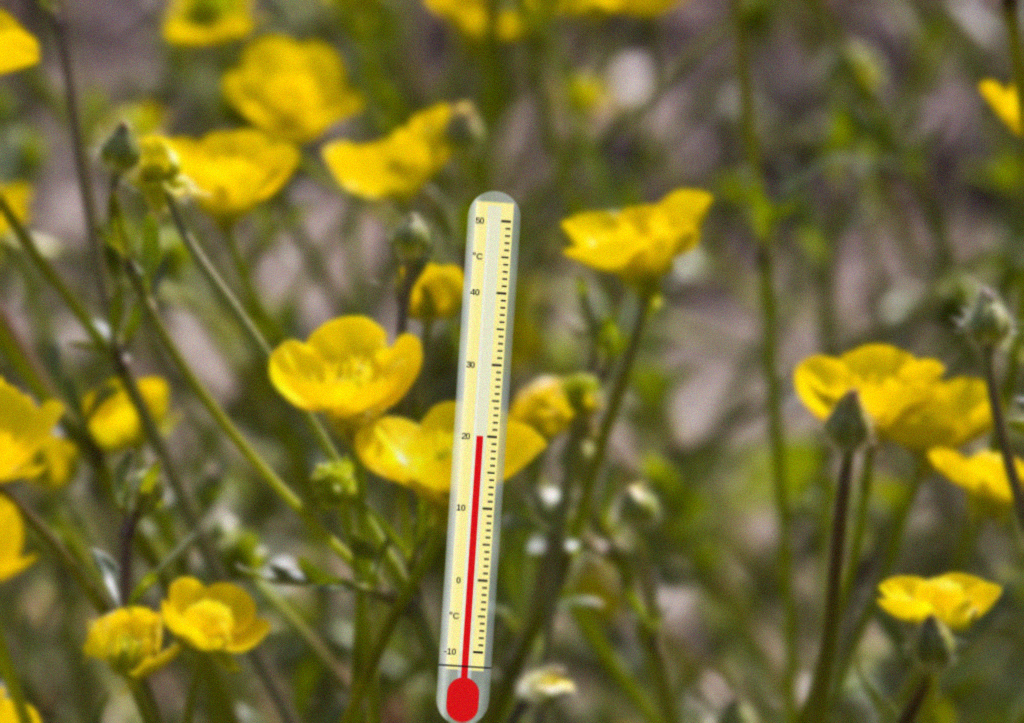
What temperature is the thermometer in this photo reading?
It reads 20 °C
